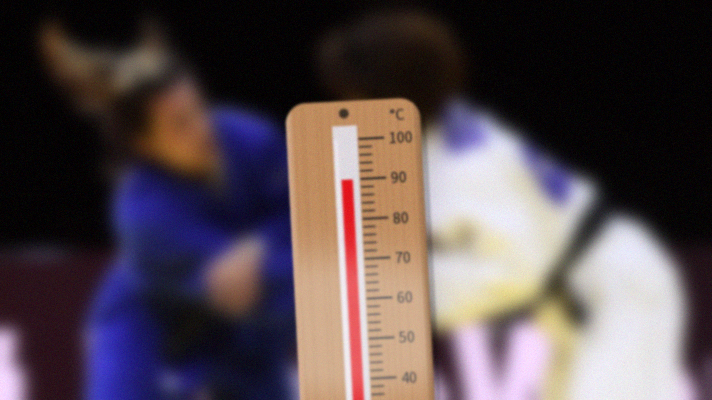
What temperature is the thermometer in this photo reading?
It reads 90 °C
